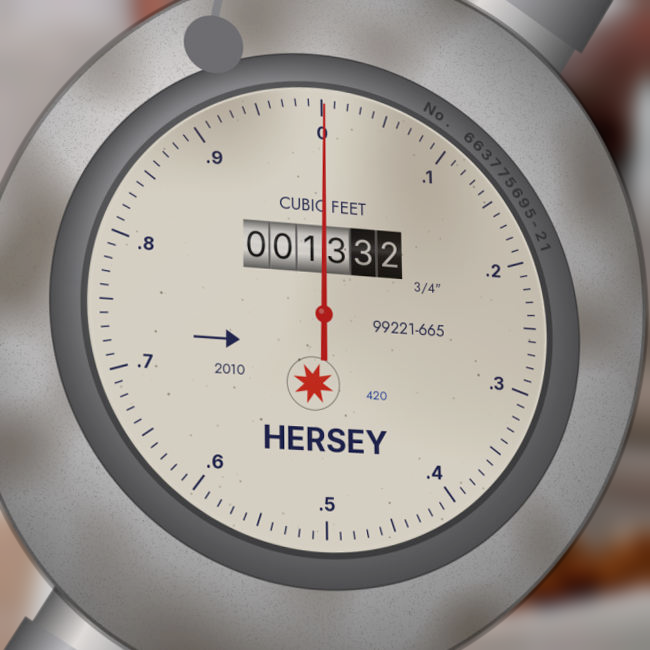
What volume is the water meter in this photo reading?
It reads 1332.00 ft³
